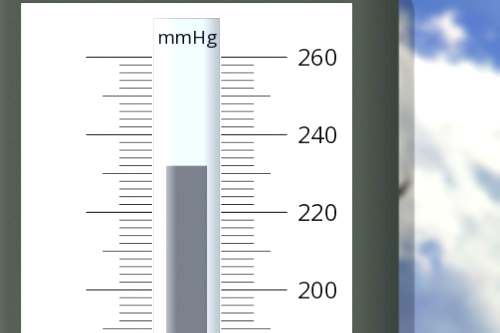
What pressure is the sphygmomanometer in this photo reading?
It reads 232 mmHg
